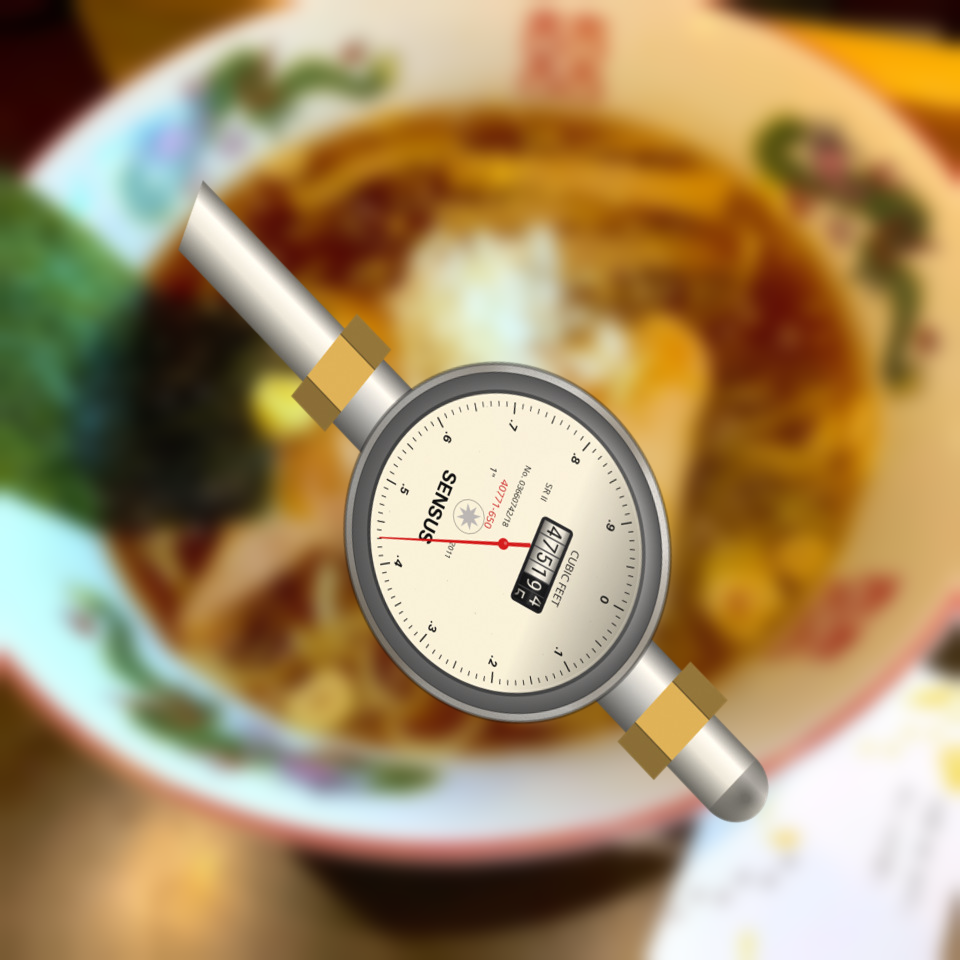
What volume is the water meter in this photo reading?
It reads 475194.43 ft³
